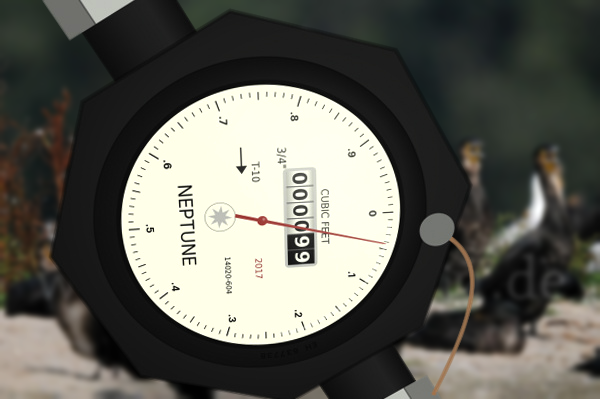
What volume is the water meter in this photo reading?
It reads 99.04 ft³
